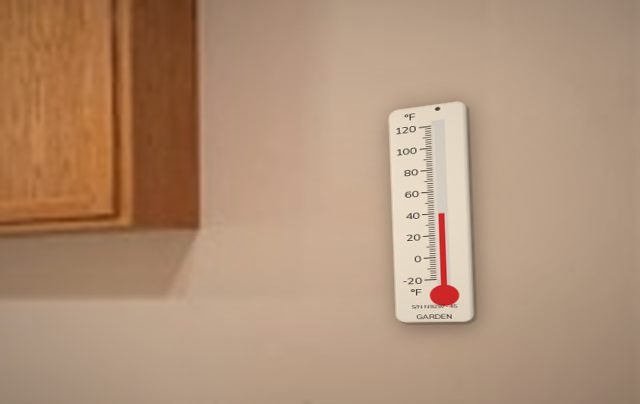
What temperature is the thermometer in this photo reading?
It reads 40 °F
